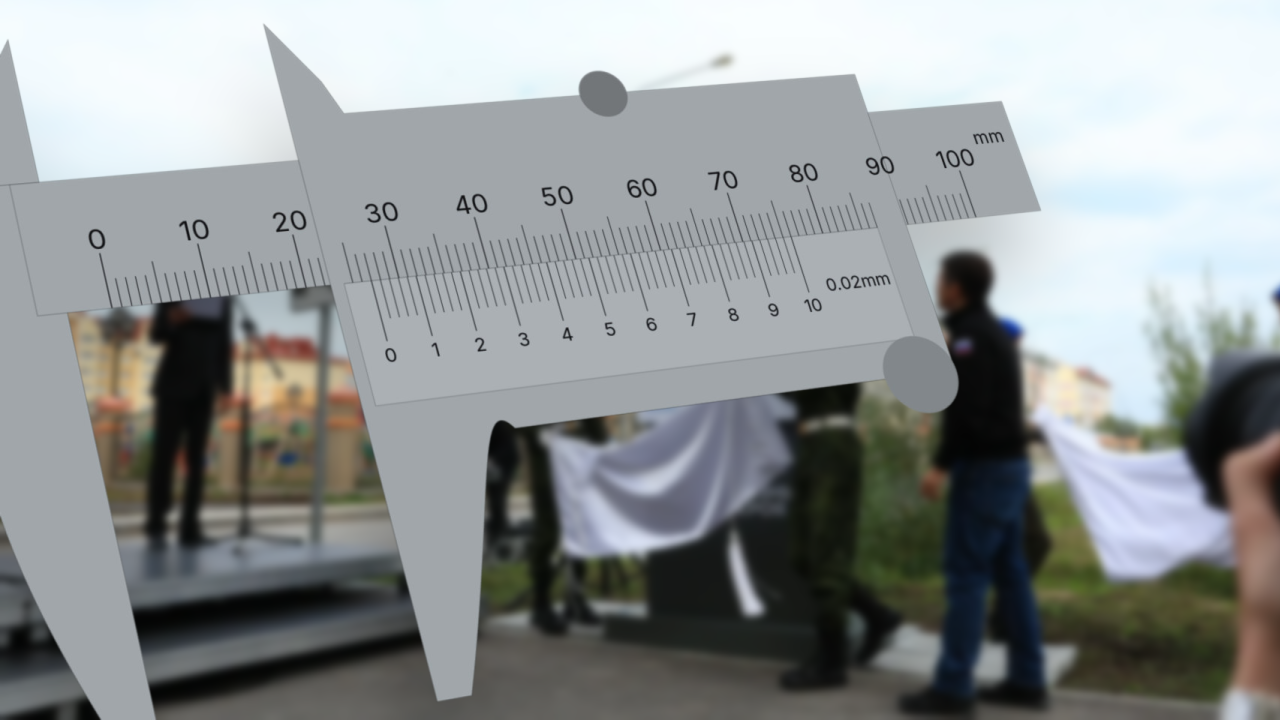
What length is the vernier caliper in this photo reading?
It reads 27.0 mm
